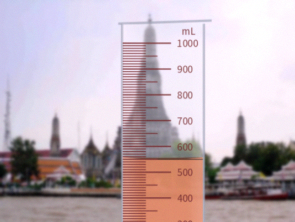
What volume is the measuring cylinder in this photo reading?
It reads 550 mL
